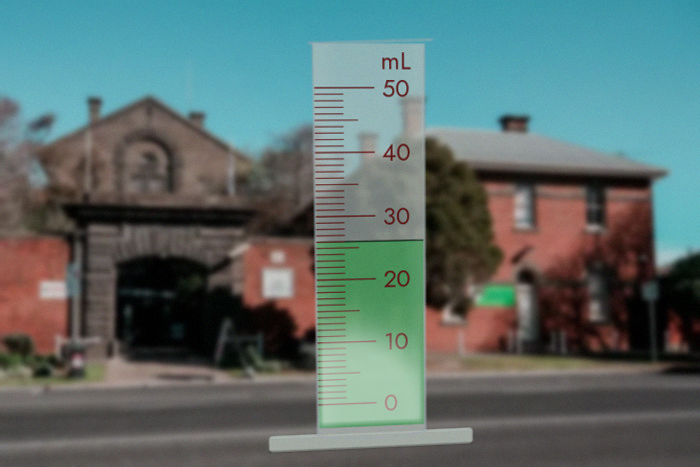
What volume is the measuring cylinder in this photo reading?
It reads 26 mL
